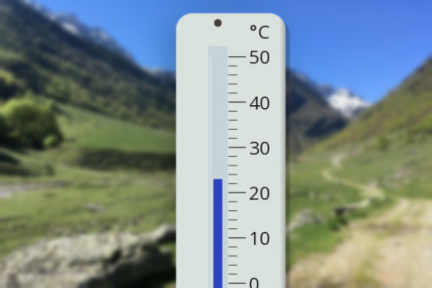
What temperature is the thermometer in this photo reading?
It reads 23 °C
